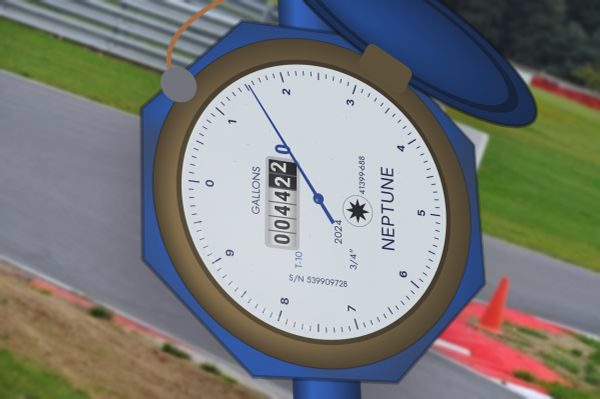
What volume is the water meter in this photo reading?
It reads 44221.5 gal
